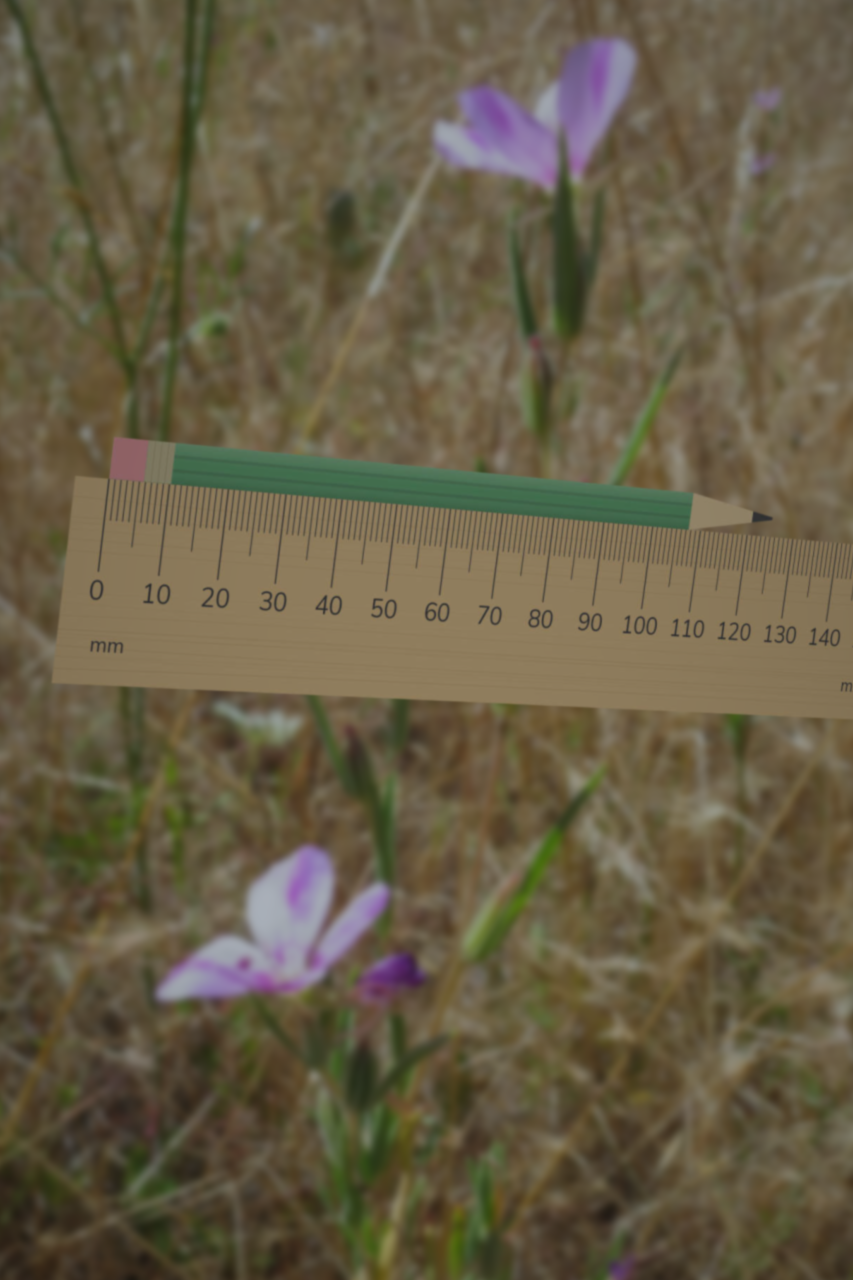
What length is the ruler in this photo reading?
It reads 125 mm
